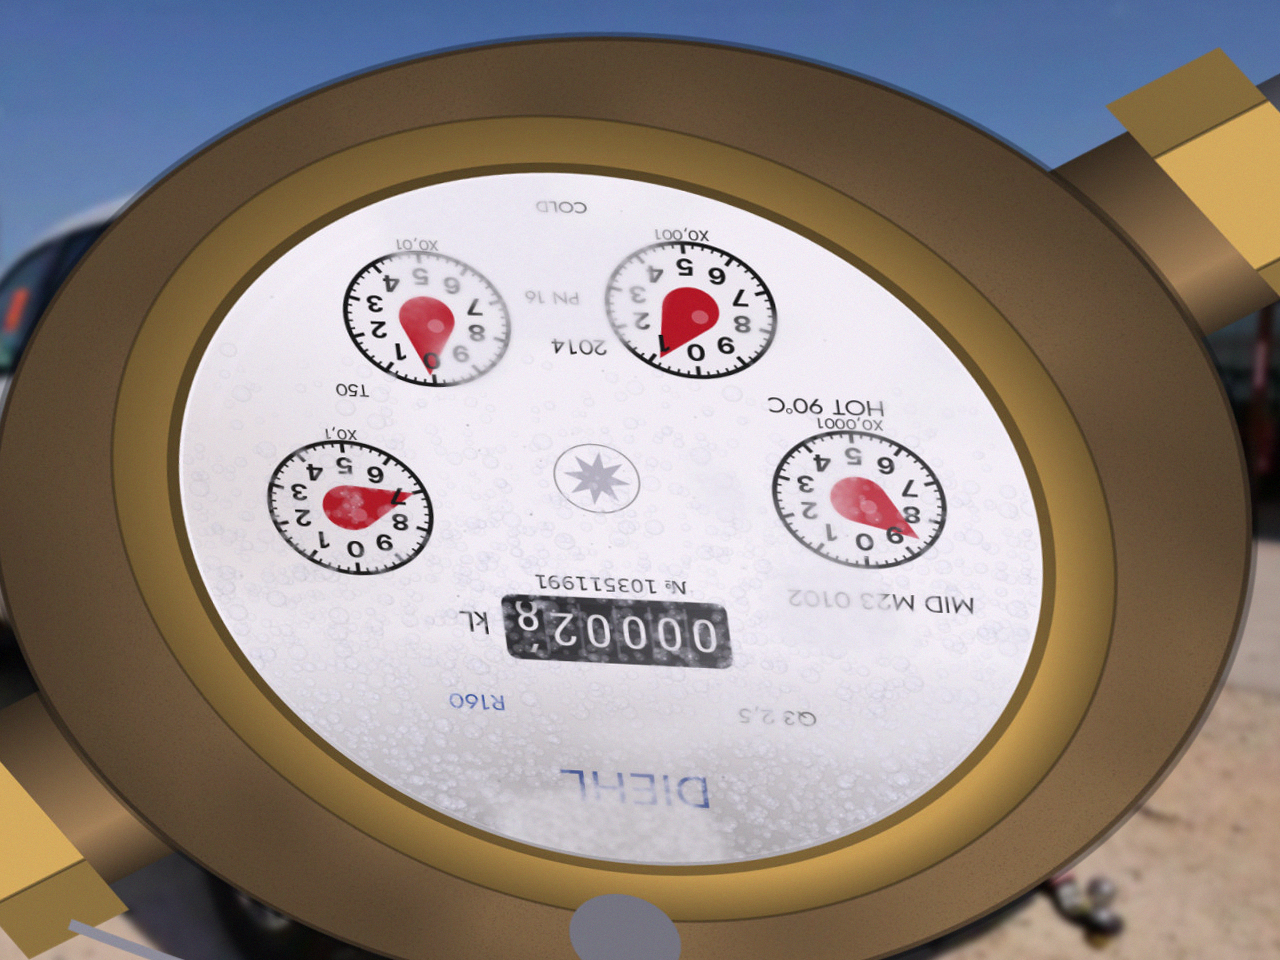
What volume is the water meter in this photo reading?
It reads 27.7008 kL
